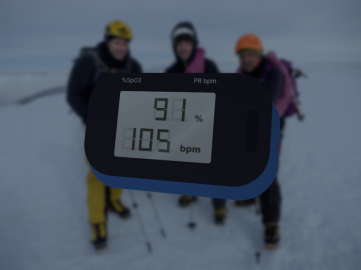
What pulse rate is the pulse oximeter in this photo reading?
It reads 105 bpm
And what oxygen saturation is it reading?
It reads 91 %
